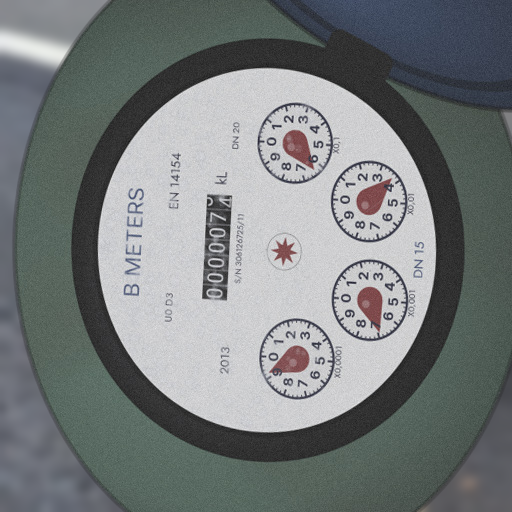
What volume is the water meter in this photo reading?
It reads 73.6369 kL
